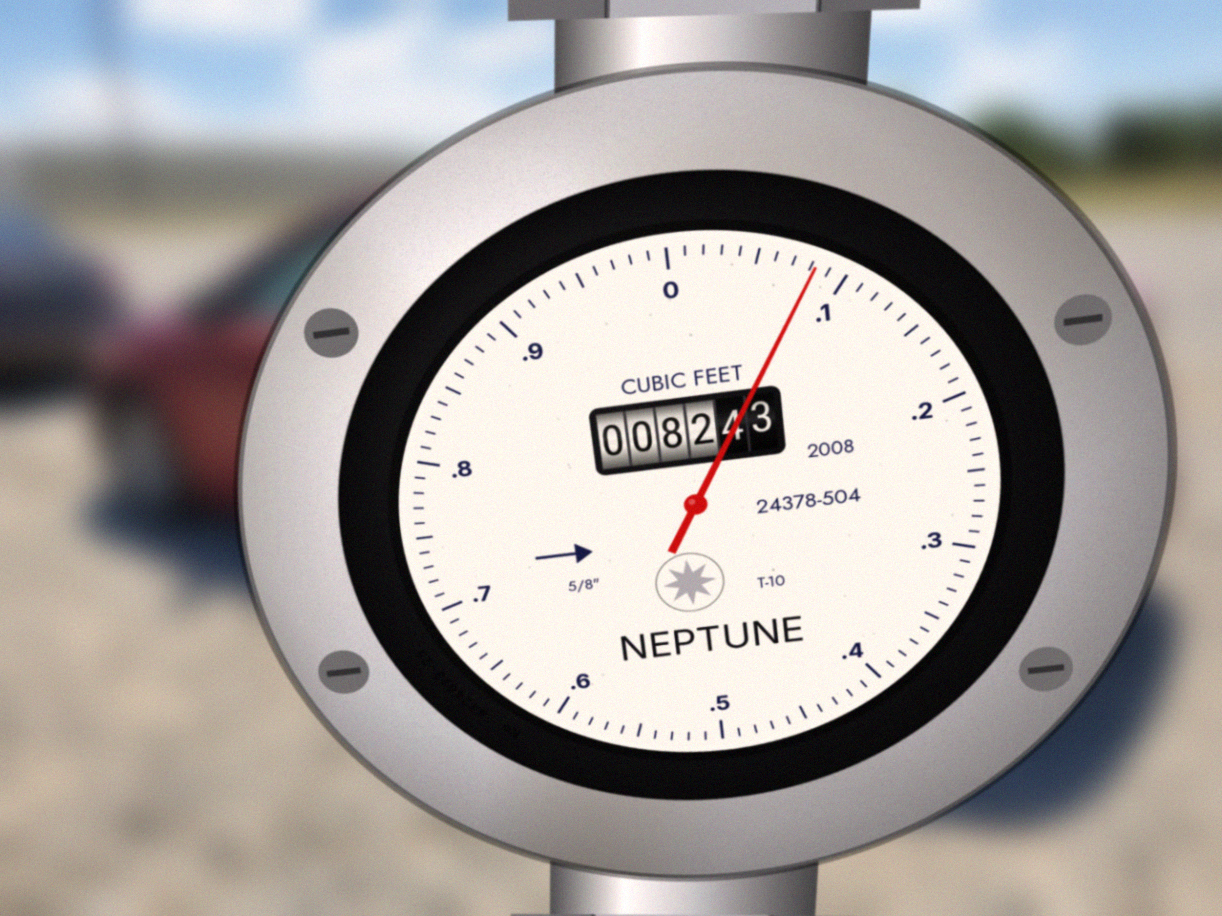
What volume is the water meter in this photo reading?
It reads 8243.08 ft³
